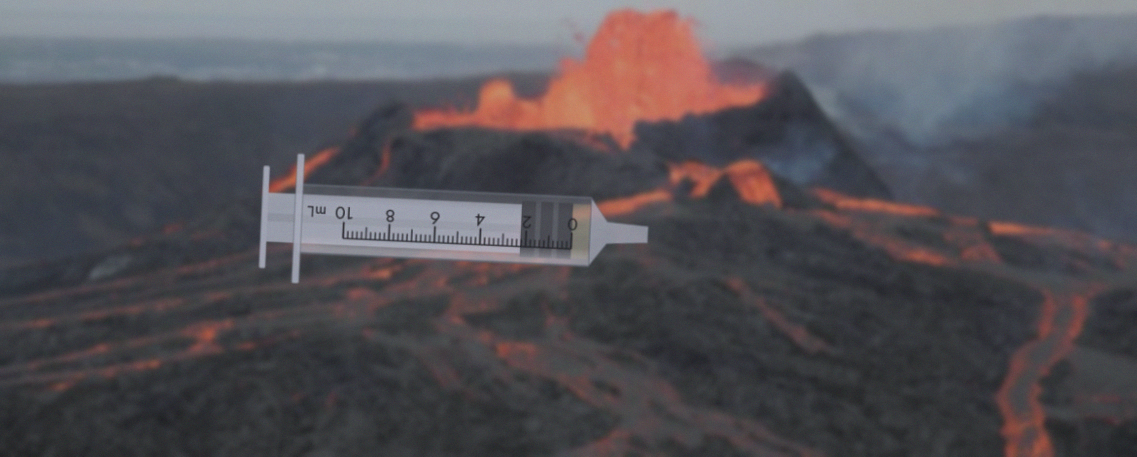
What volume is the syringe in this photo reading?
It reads 0 mL
